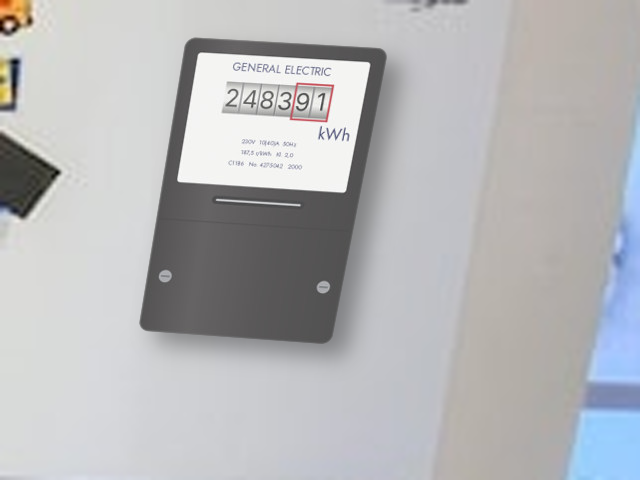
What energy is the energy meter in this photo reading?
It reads 2483.91 kWh
